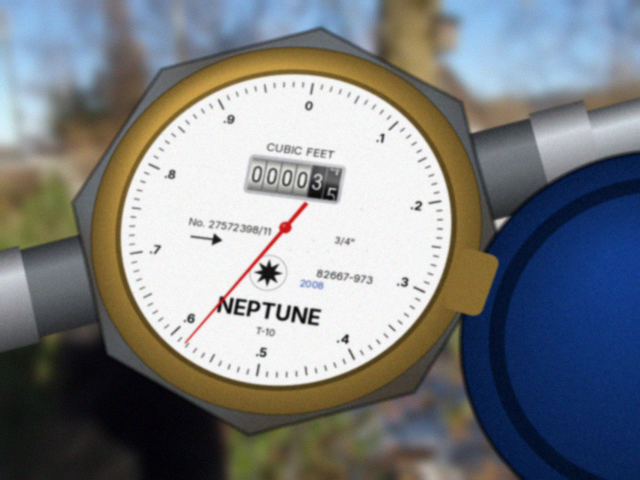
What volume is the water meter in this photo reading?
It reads 34.58 ft³
